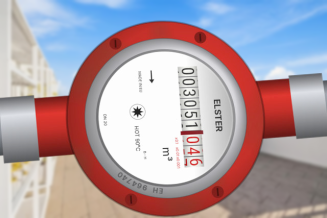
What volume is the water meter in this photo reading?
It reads 3051.046 m³
